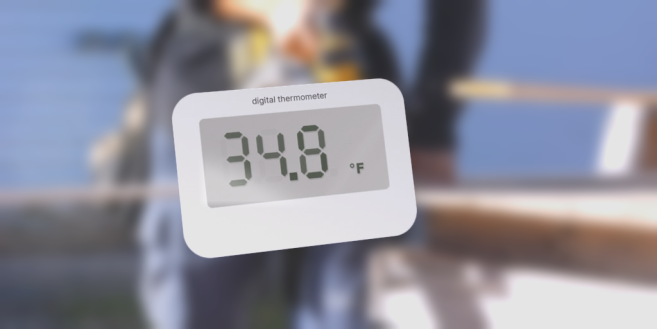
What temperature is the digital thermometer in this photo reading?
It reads 34.8 °F
